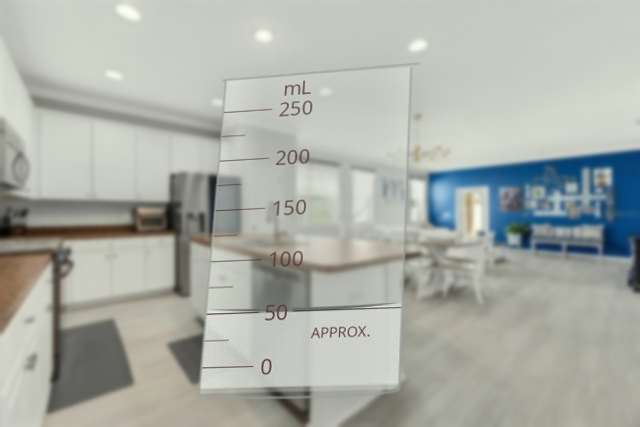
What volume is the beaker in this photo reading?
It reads 50 mL
